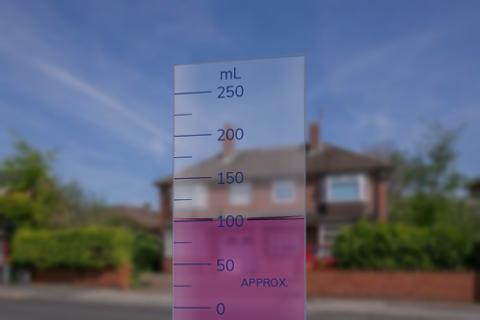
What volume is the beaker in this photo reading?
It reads 100 mL
